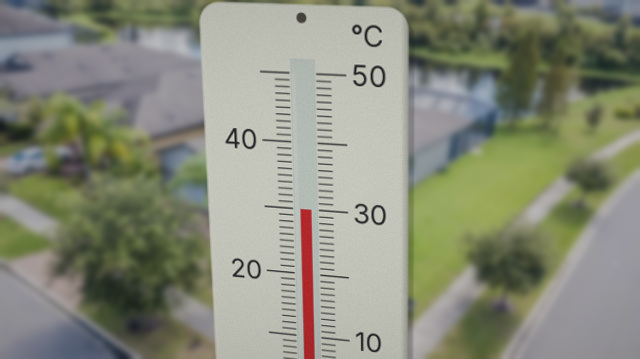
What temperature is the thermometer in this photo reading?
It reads 30 °C
